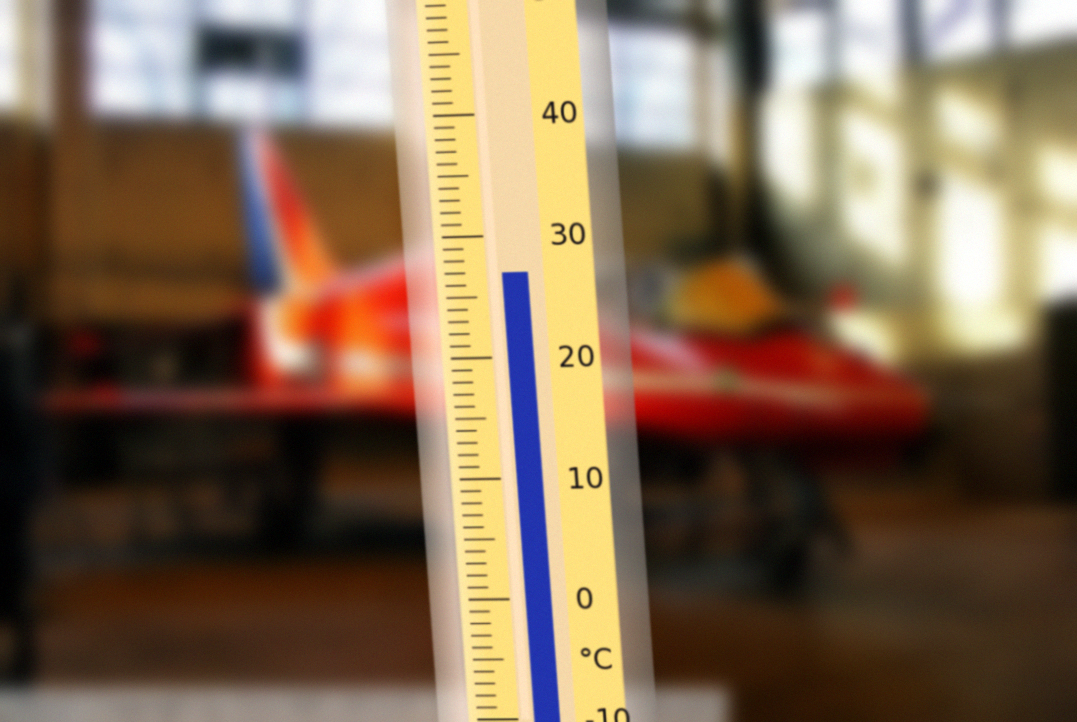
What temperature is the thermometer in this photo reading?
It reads 27 °C
